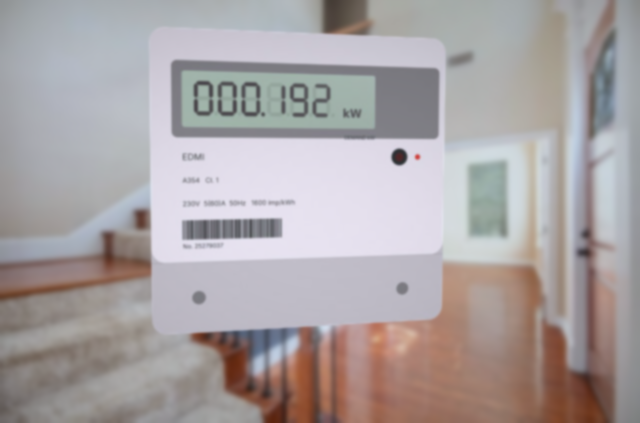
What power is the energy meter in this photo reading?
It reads 0.192 kW
